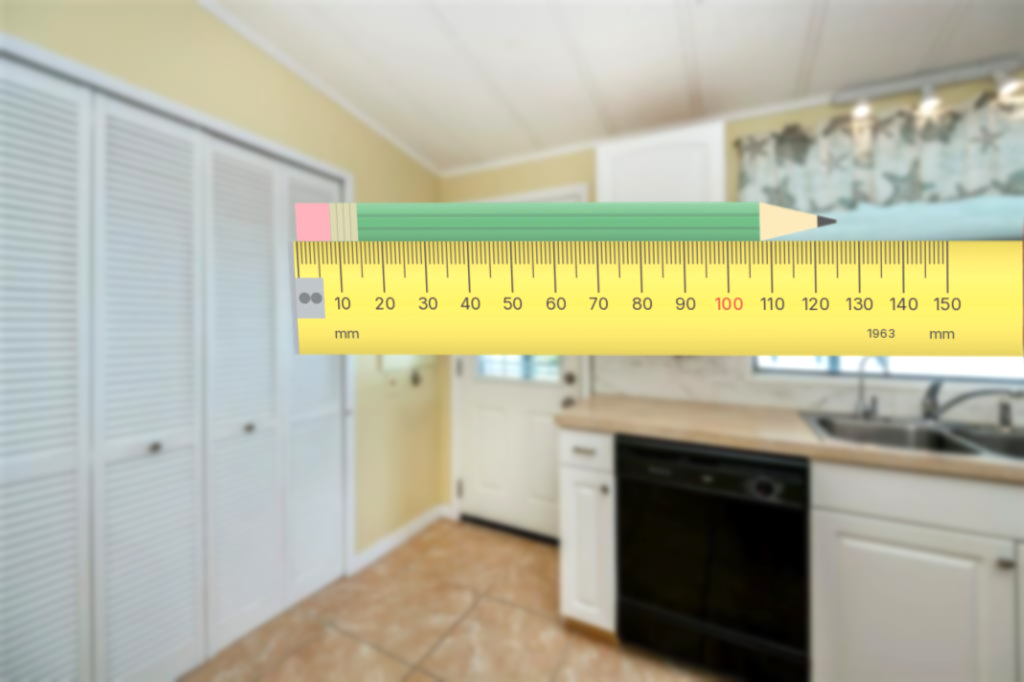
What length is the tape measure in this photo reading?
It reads 125 mm
